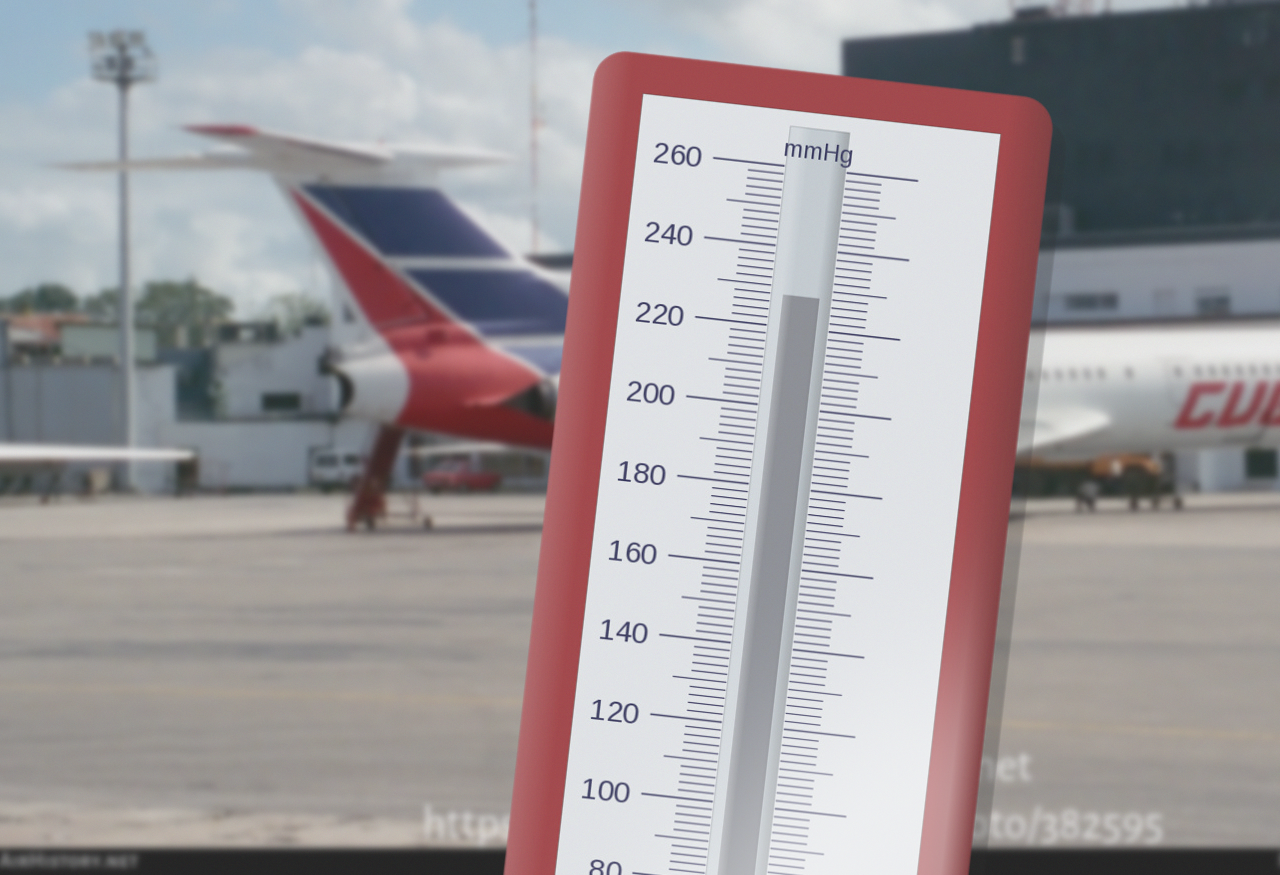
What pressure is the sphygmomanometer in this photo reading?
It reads 228 mmHg
